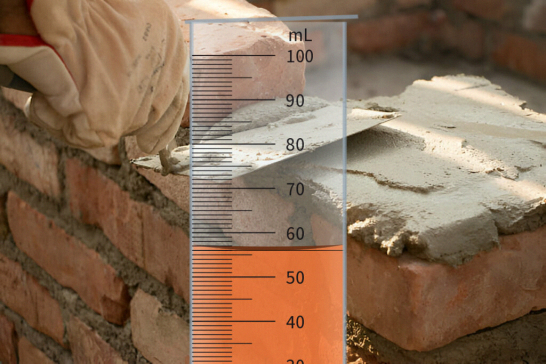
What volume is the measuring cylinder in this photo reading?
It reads 56 mL
